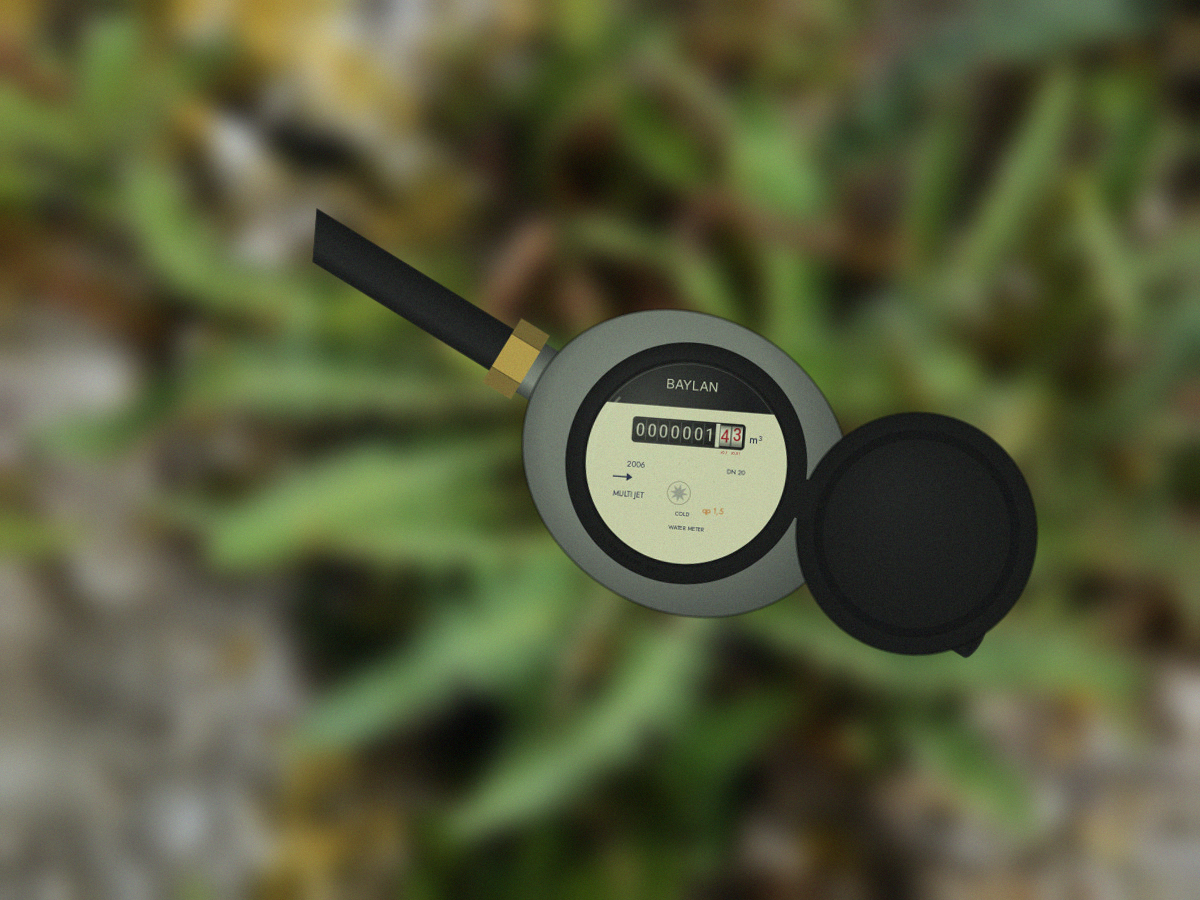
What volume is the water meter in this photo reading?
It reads 1.43 m³
